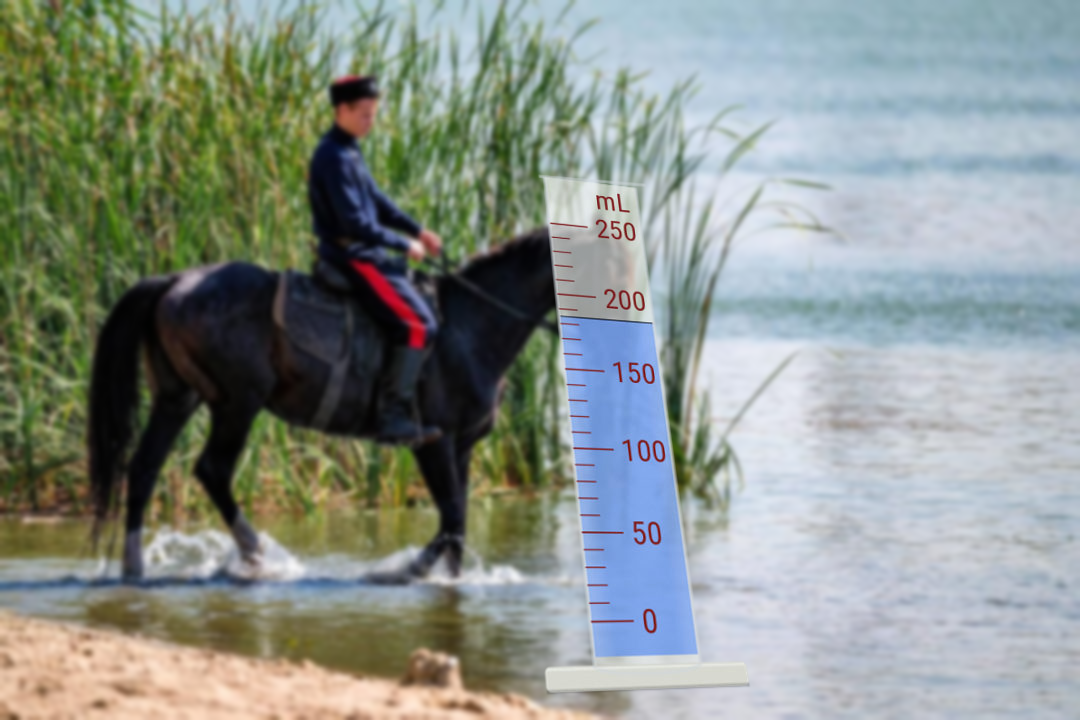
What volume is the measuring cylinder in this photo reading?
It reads 185 mL
